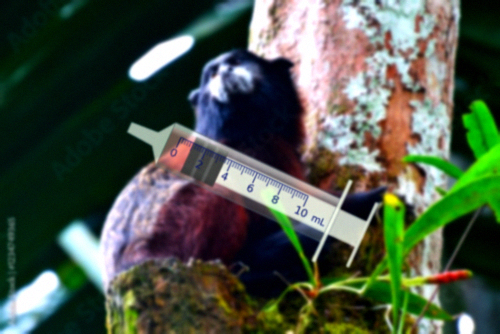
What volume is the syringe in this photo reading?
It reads 1 mL
